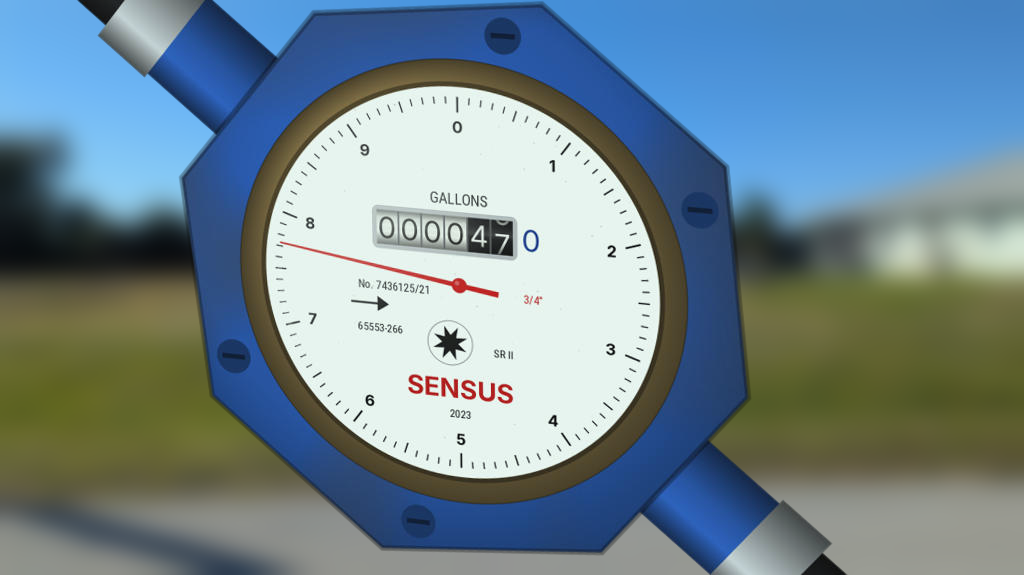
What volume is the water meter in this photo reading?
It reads 467.7 gal
